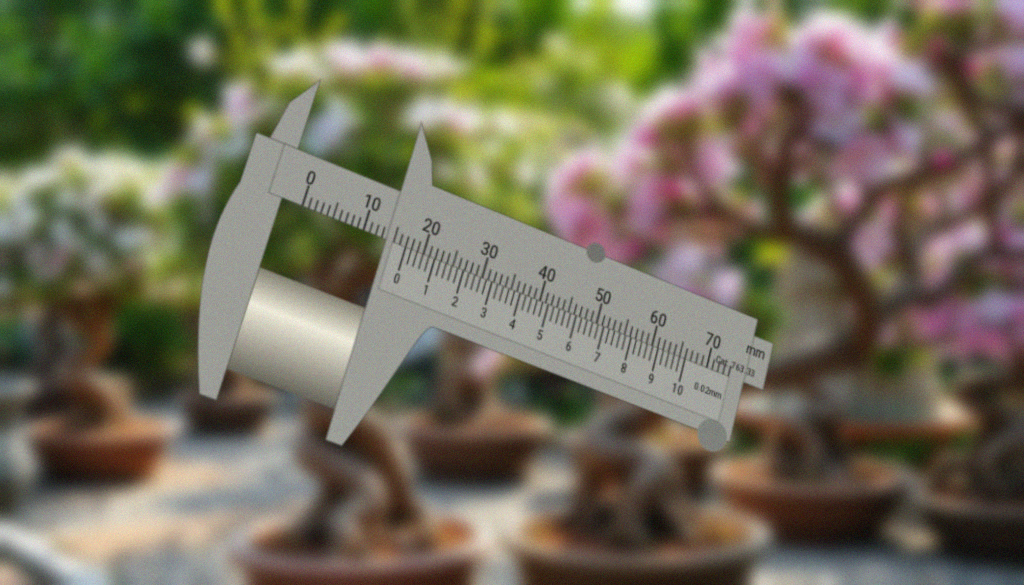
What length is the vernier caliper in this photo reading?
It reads 17.0 mm
